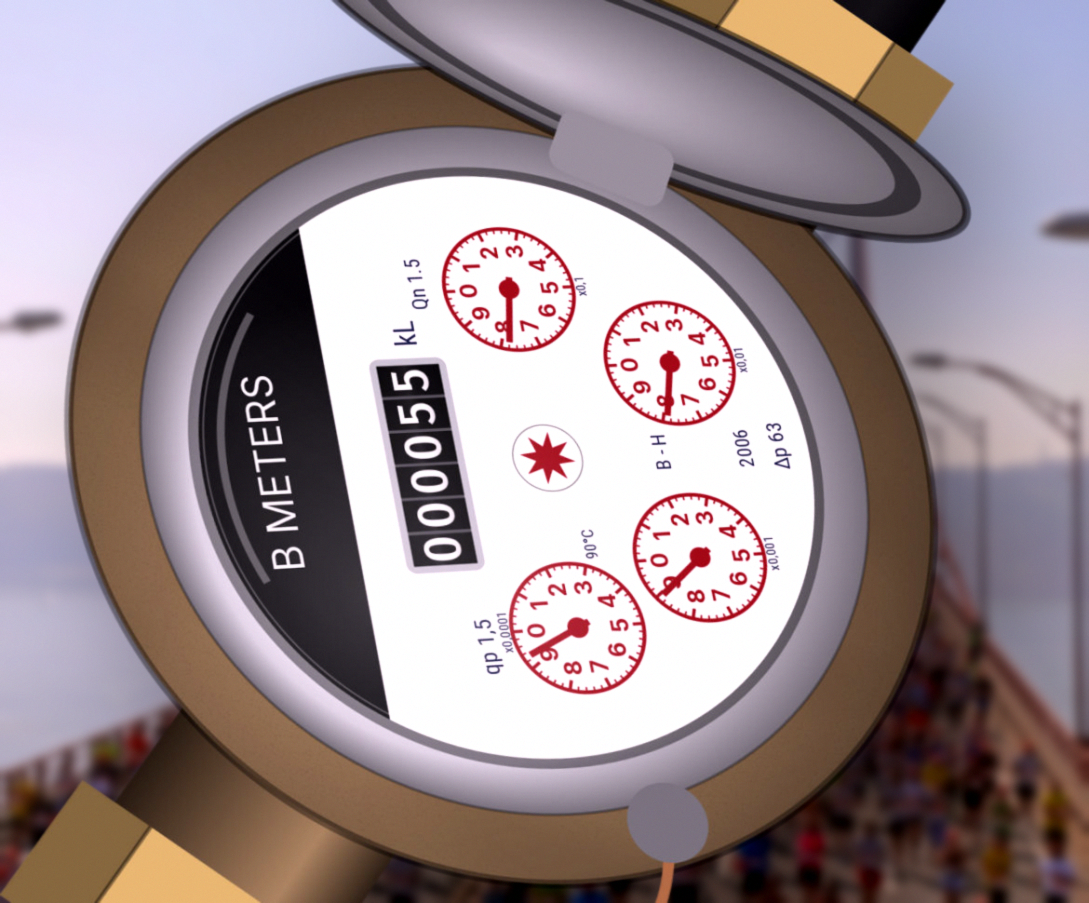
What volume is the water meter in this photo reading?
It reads 55.7789 kL
